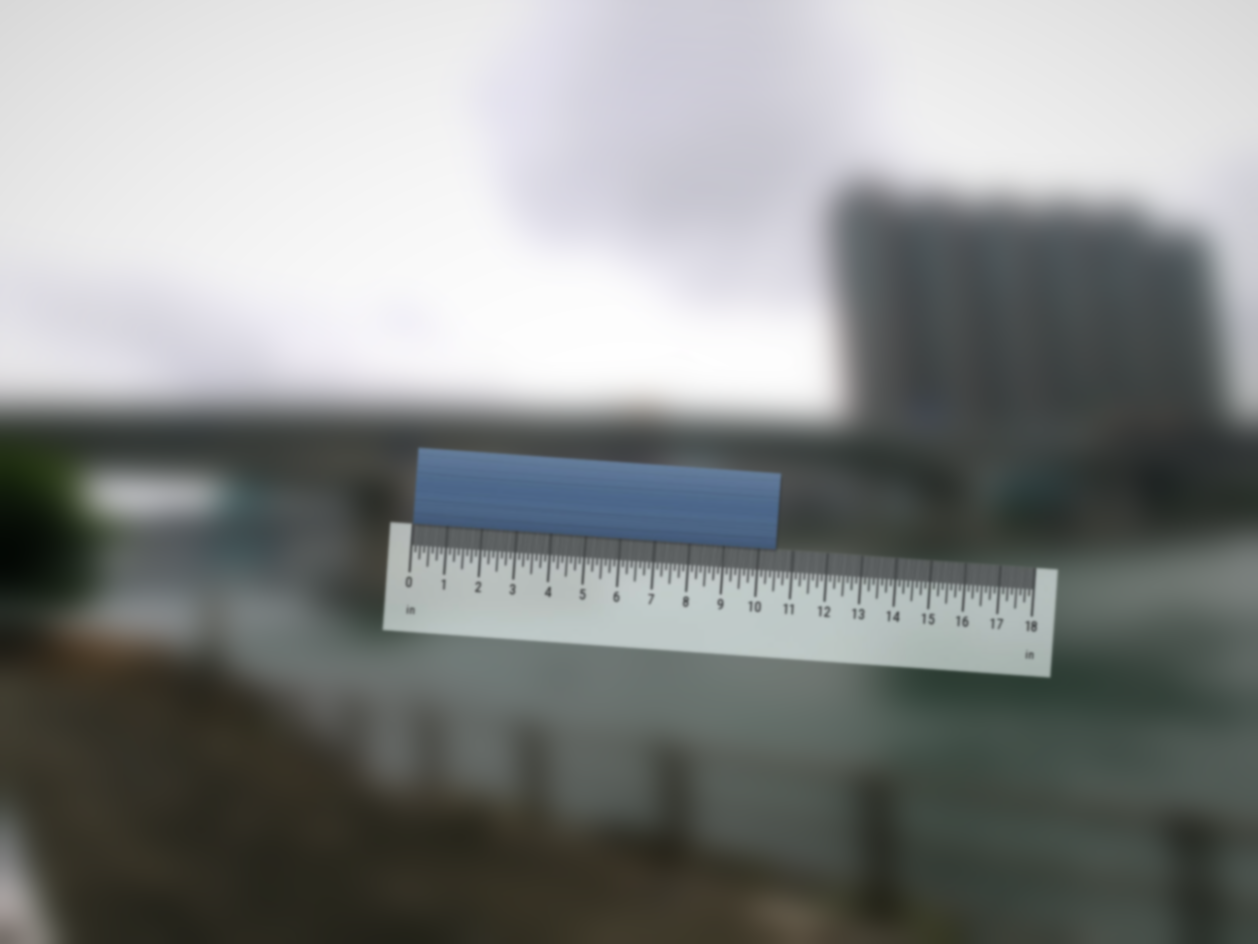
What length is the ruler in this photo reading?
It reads 10.5 in
